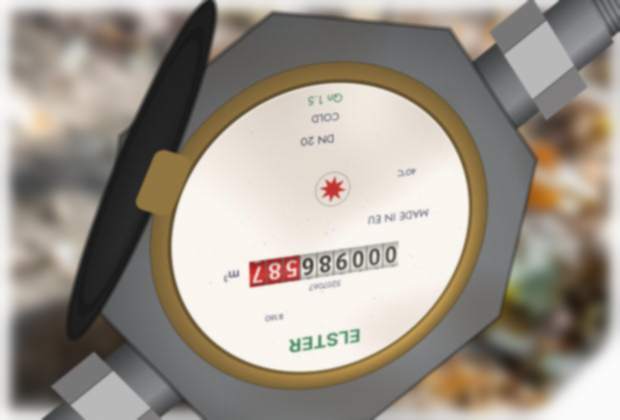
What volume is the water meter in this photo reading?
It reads 986.587 m³
